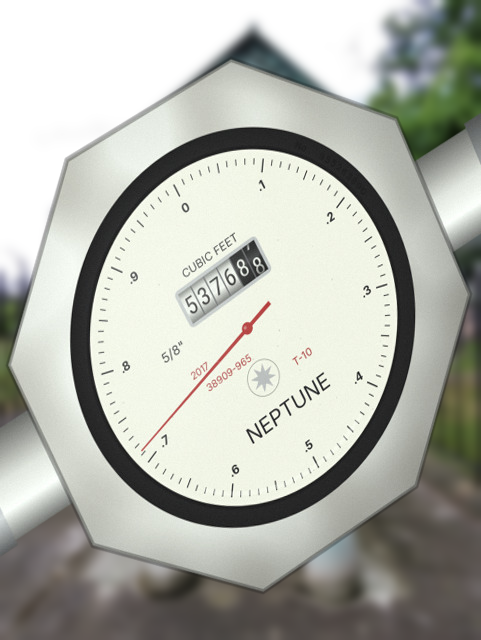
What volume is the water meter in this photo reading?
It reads 537687.71 ft³
